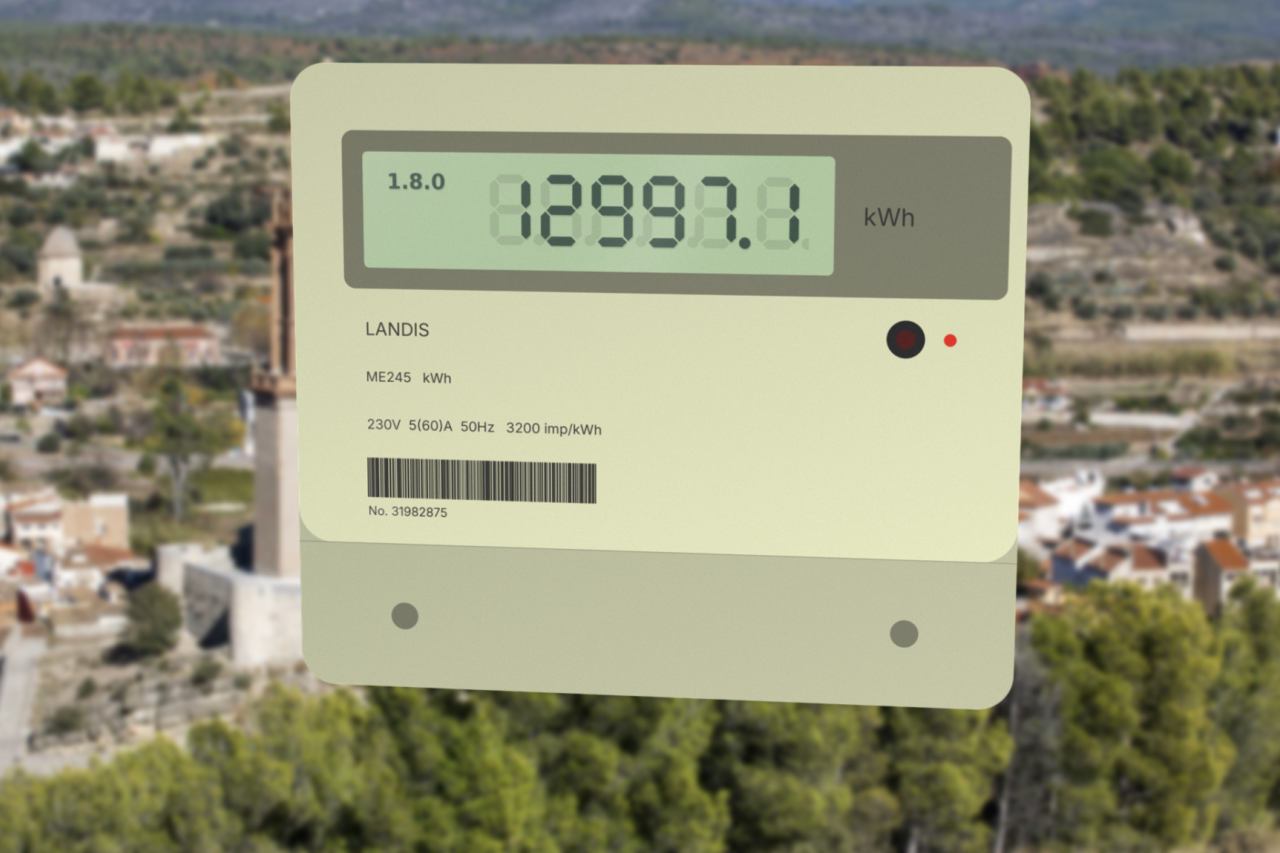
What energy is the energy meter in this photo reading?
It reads 12997.1 kWh
